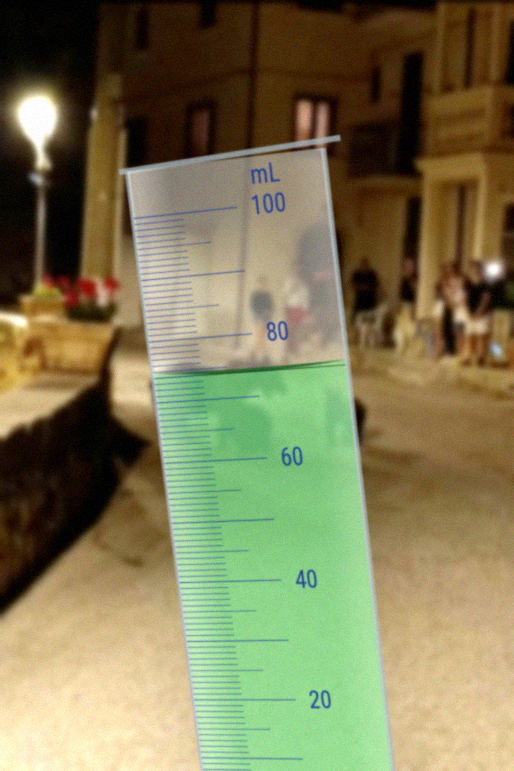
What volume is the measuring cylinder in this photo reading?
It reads 74 mL
